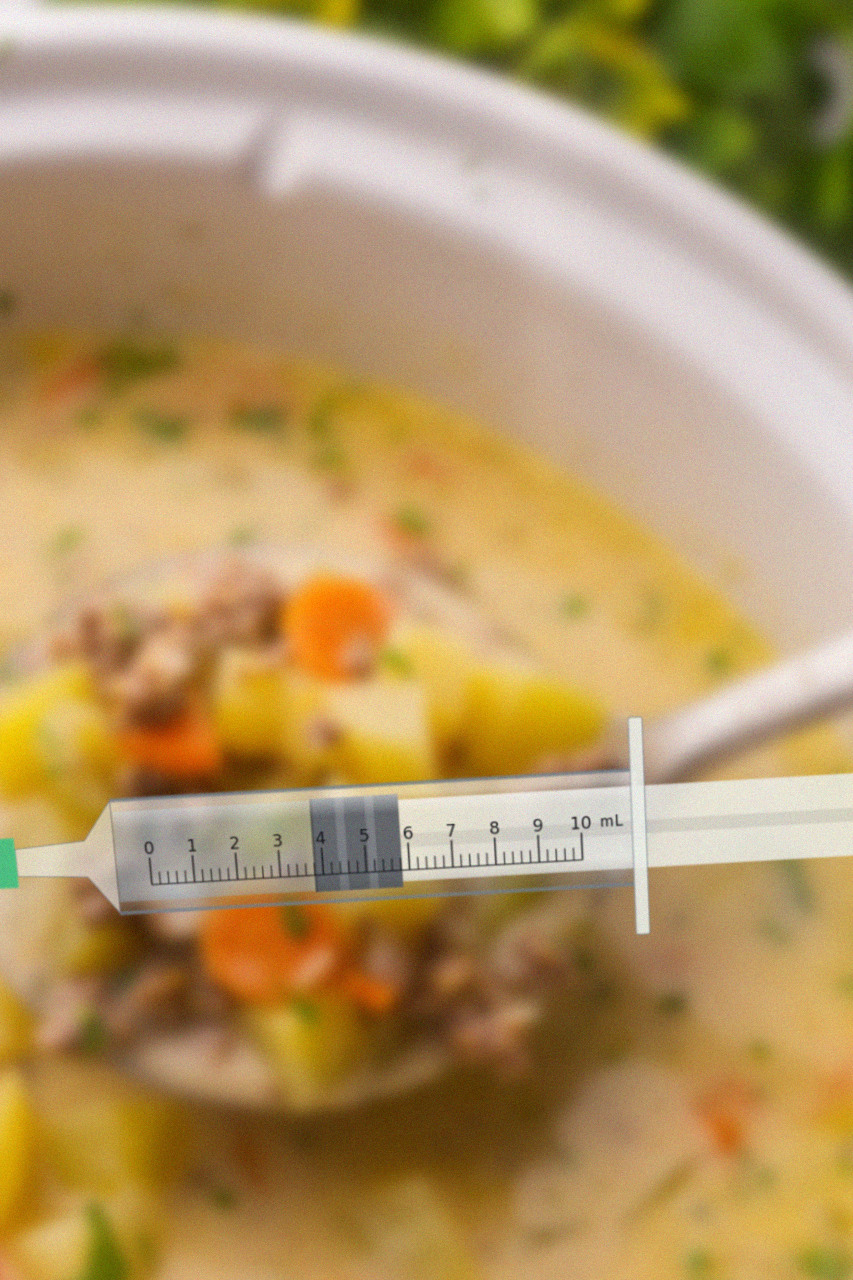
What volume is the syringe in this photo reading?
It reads 3.8 mL
